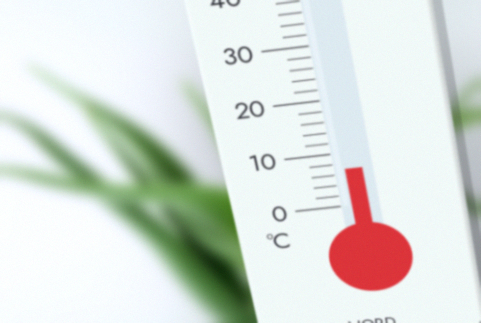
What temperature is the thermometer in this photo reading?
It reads 7 °C
